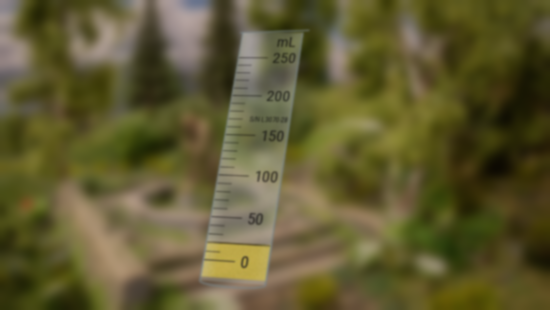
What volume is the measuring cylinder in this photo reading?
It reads 20 mL
